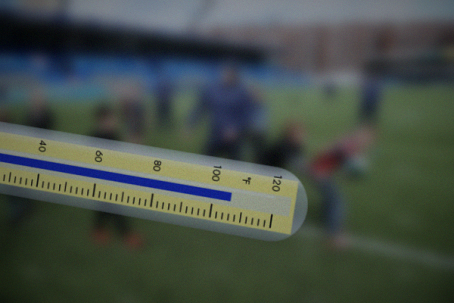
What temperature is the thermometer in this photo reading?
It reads 106 °F
